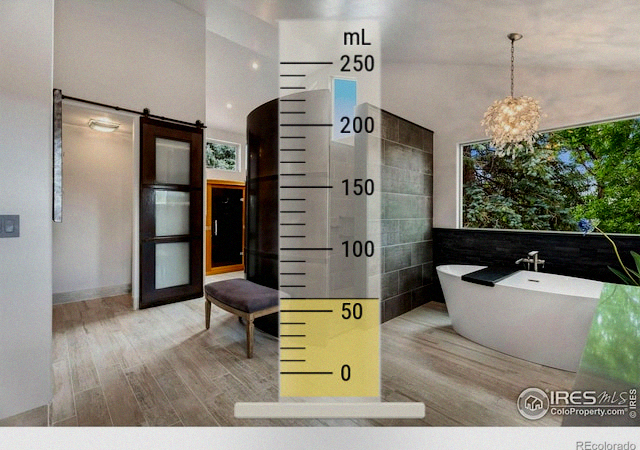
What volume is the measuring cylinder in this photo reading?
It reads 60 mL
